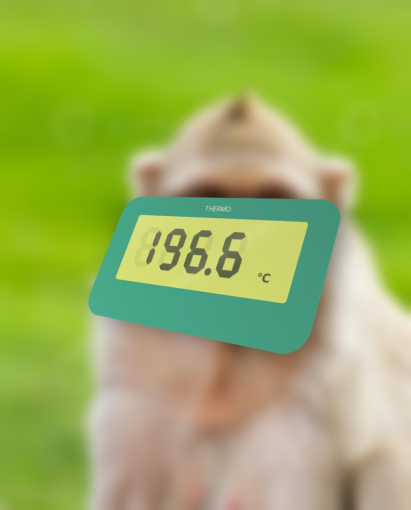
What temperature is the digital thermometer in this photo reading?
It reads 196.6 °C
